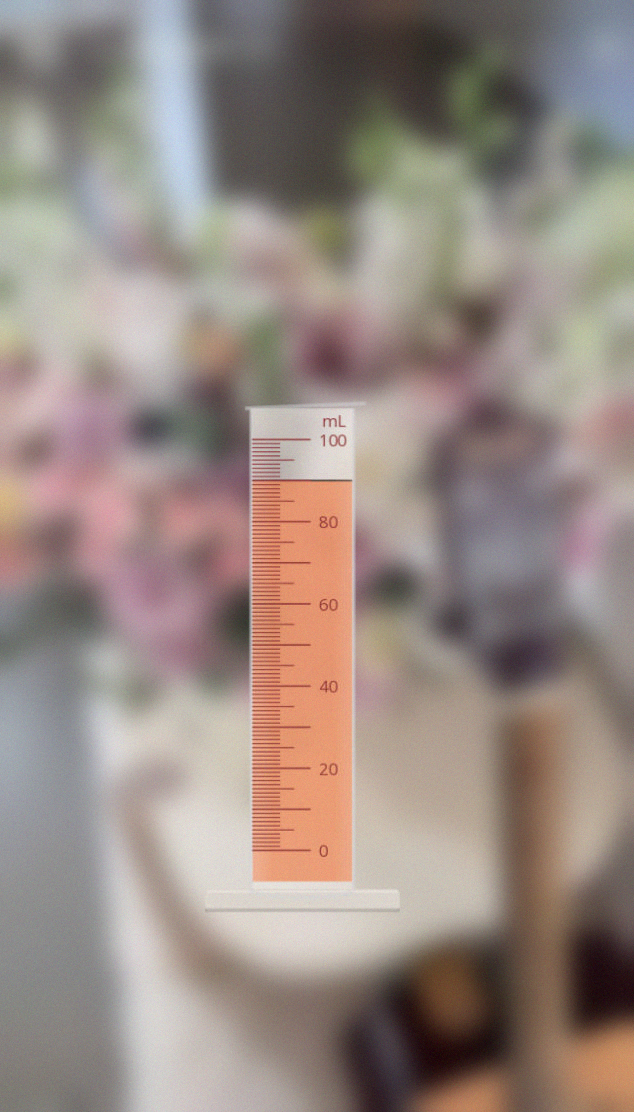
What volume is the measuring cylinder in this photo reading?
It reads 90 mL
